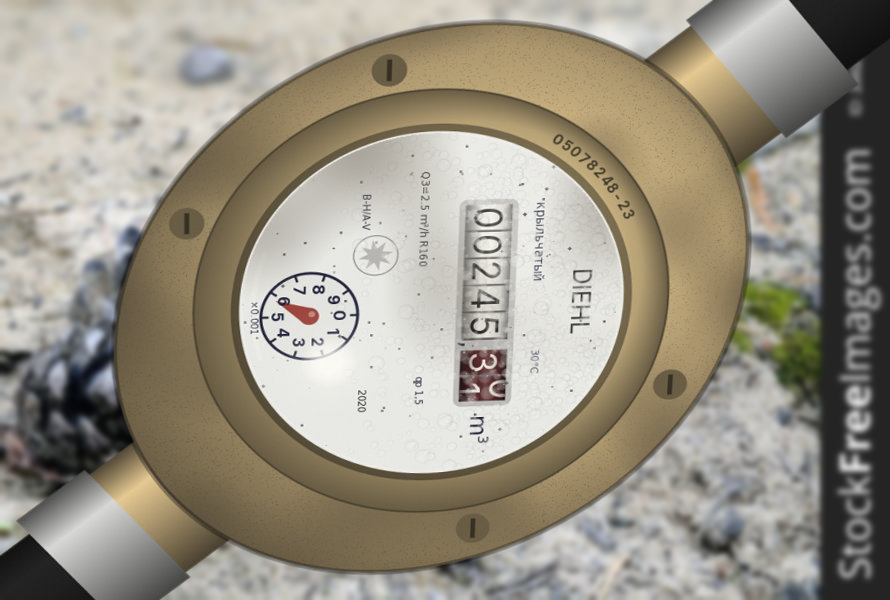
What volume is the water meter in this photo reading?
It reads 245.305 m³
